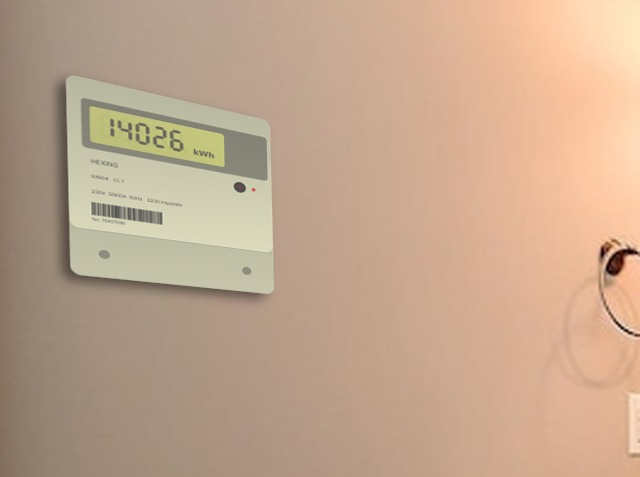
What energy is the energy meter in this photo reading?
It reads 14026 kWh
